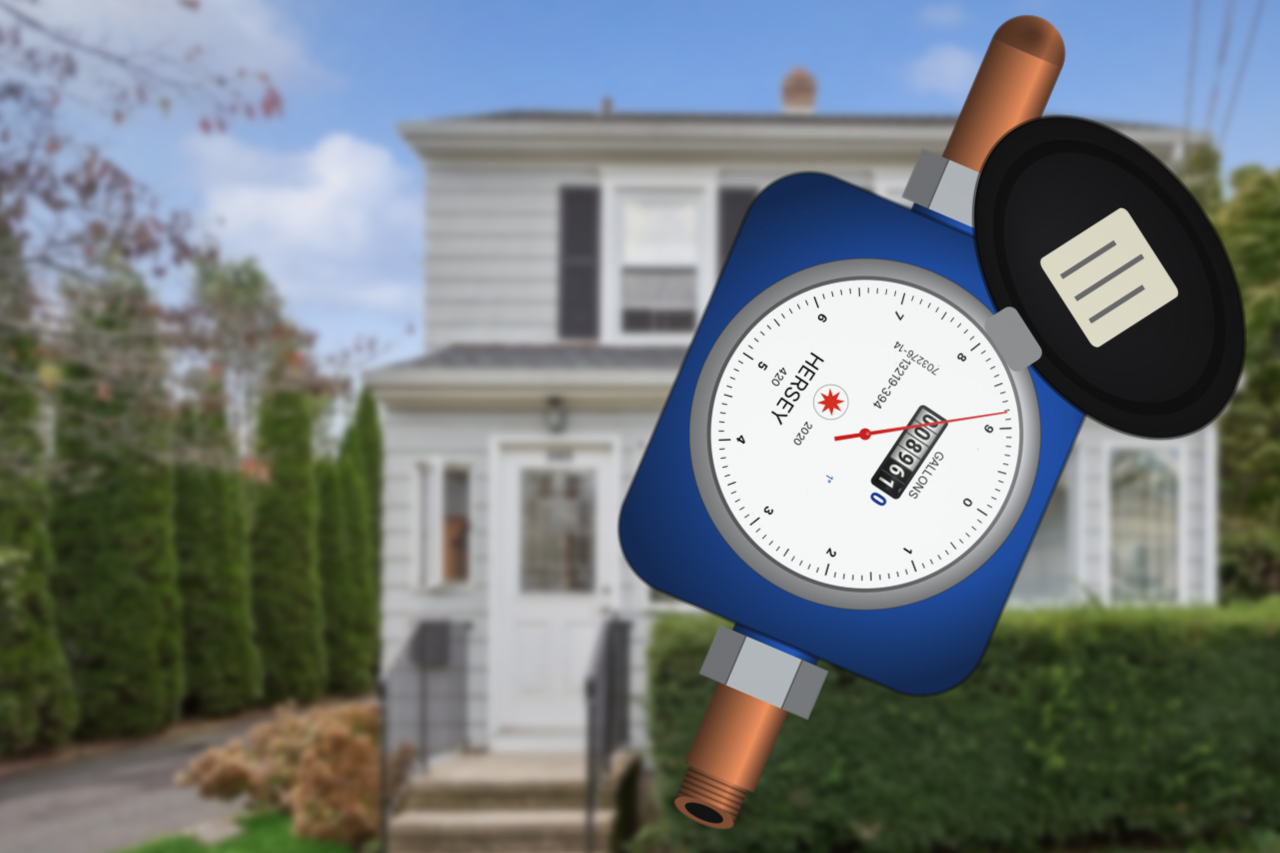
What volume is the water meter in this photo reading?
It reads 89608.8 gal
